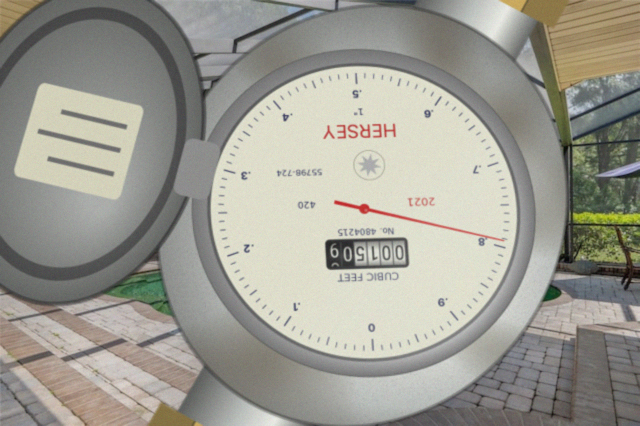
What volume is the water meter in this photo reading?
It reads 1508.79 ft³
